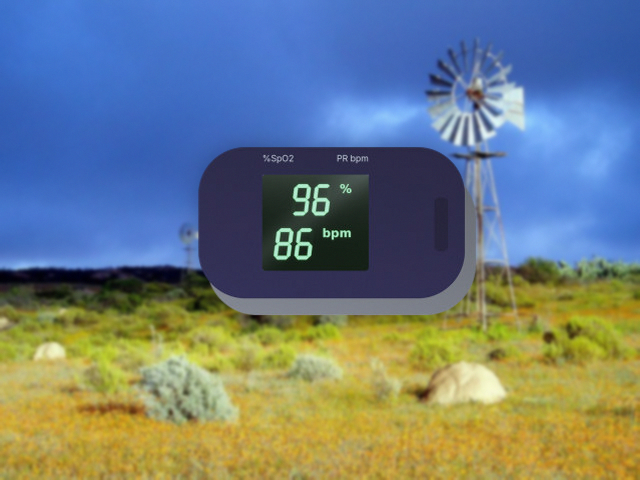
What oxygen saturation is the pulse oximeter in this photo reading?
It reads 96 %
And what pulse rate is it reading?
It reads 86 bpm
